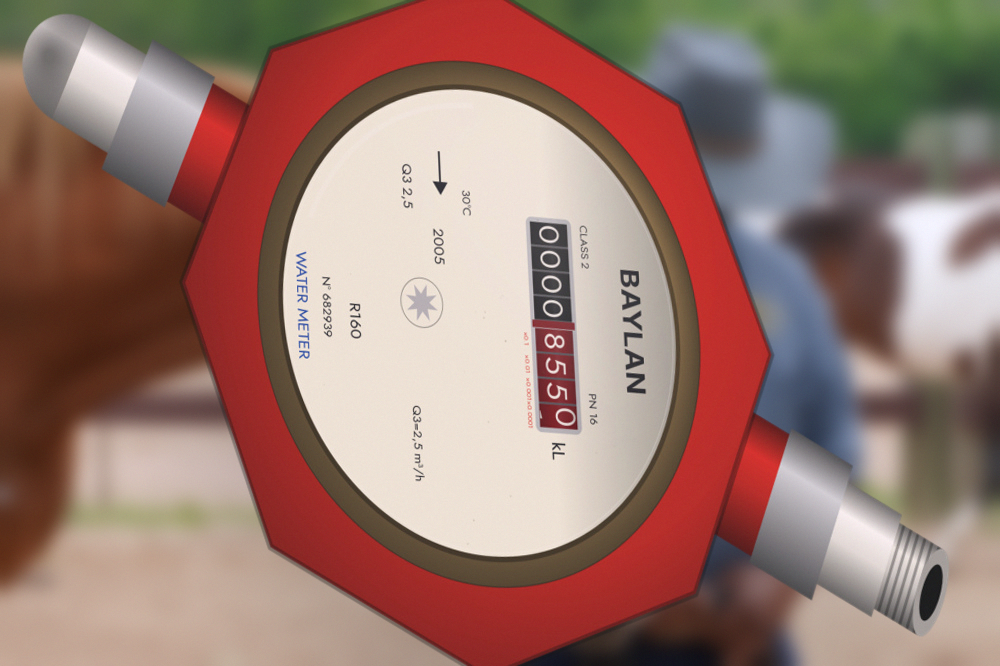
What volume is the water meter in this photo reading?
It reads 0.8550 kL
